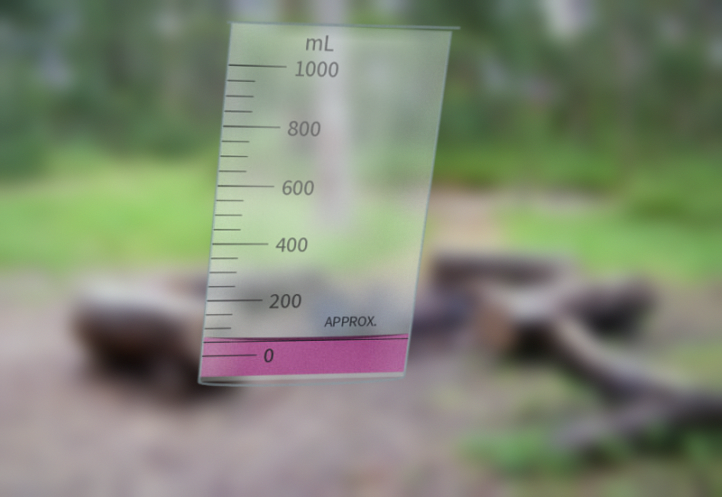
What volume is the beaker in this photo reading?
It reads 50 mL
